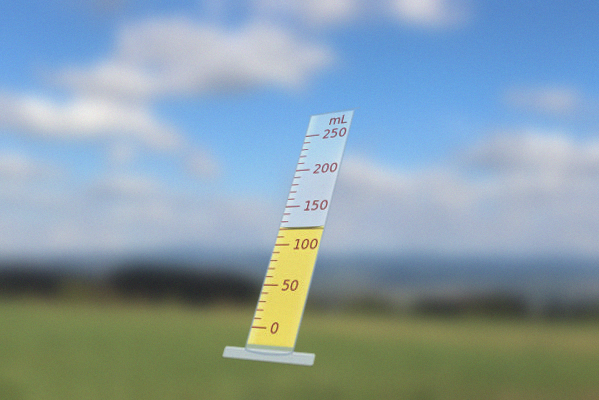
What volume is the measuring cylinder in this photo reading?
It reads 120 mL
